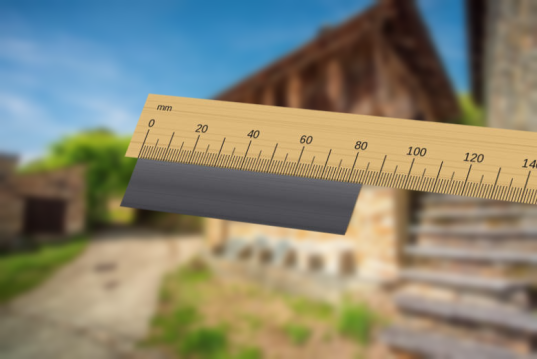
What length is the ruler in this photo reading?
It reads 85 mm
